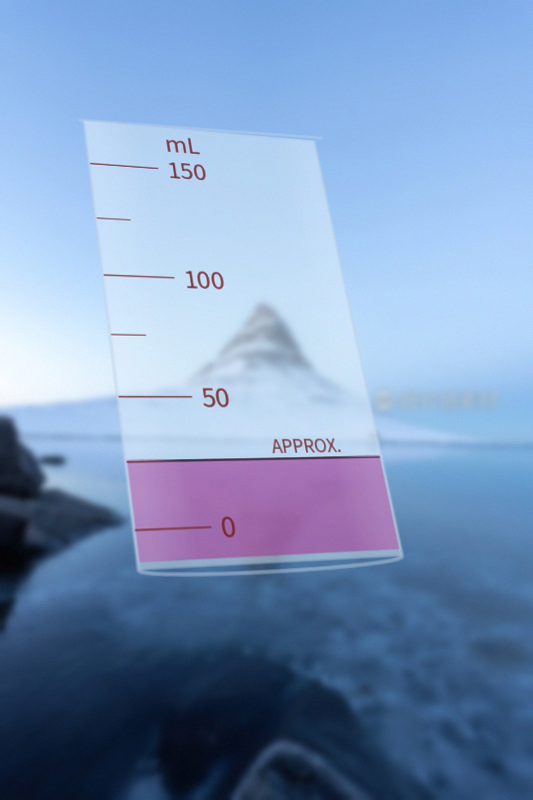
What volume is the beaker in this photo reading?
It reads 25 mL
